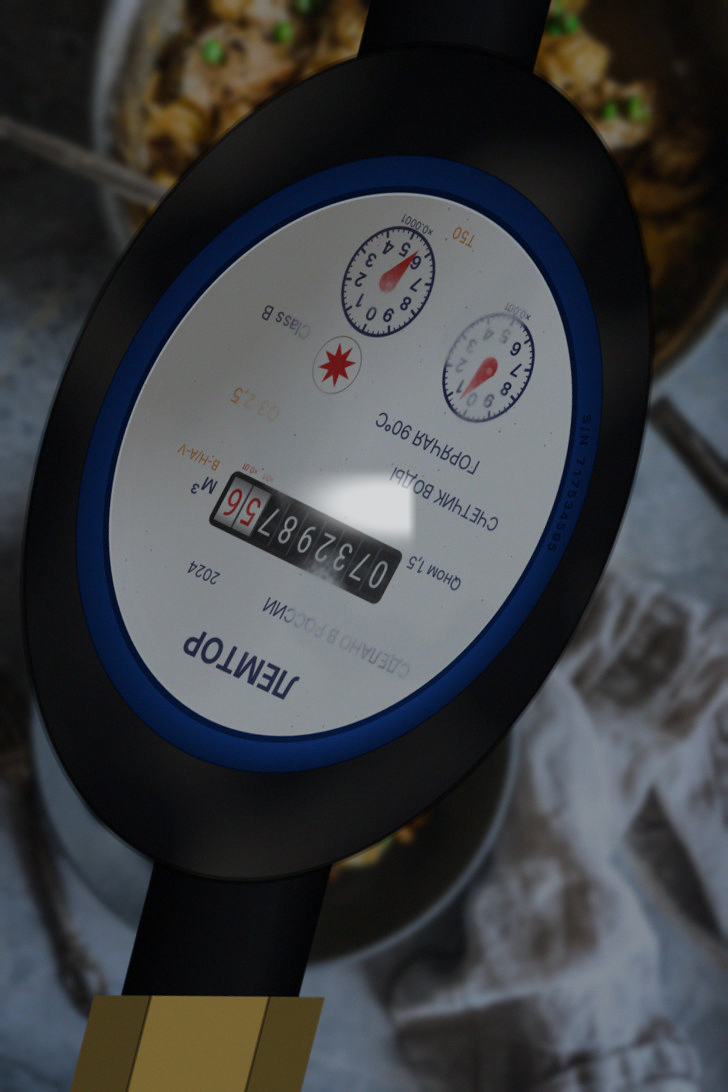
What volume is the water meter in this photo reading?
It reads 732987.5605 m³
